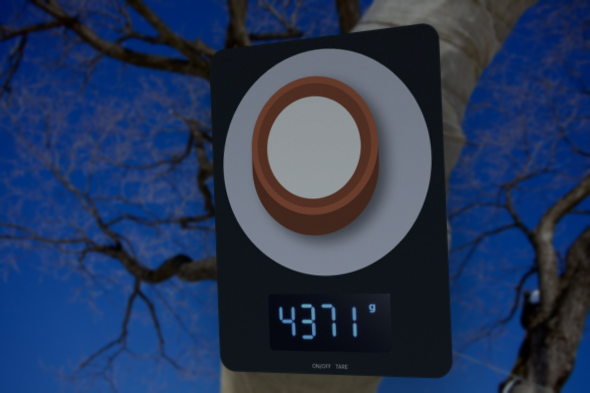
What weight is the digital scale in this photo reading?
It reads 4371 g
